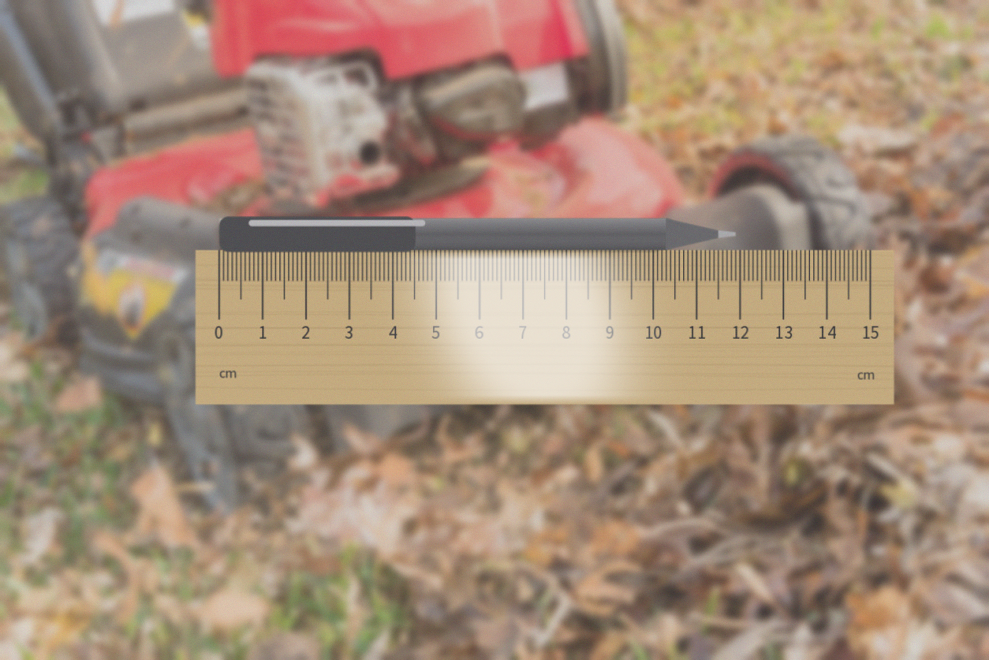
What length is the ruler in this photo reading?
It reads 11.9 cm
